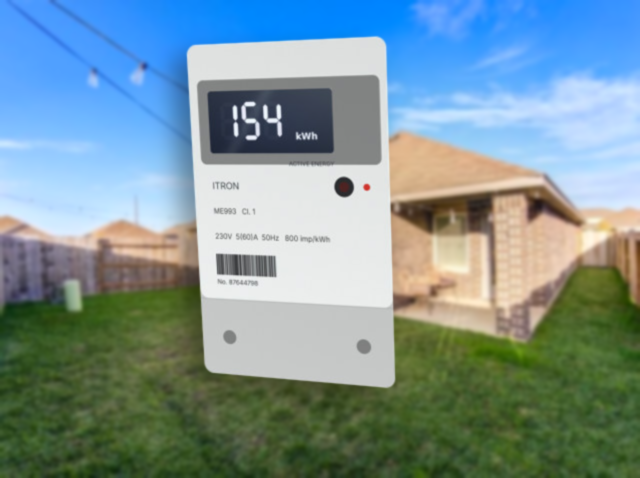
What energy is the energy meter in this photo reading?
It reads 154 kWh
